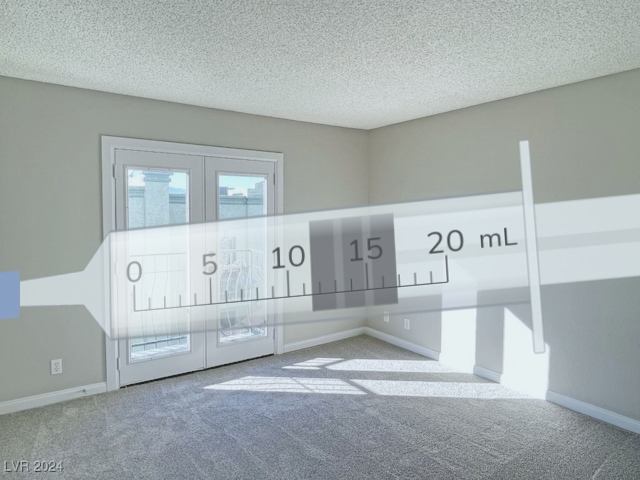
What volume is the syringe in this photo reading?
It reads 11.5 mL
